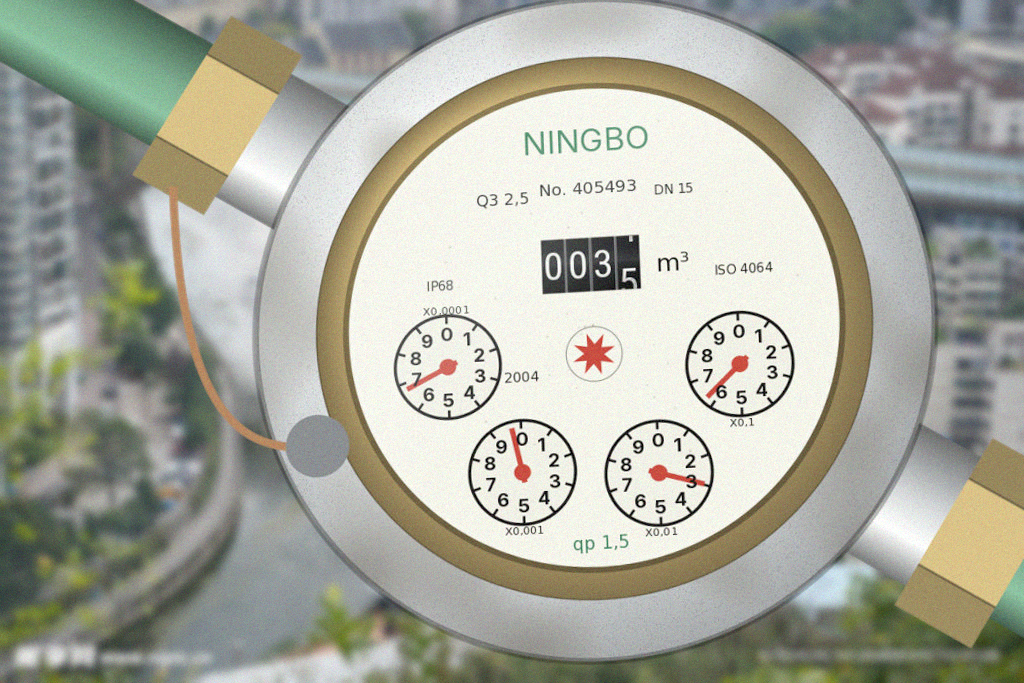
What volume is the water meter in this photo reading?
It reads 34.6296 m³
